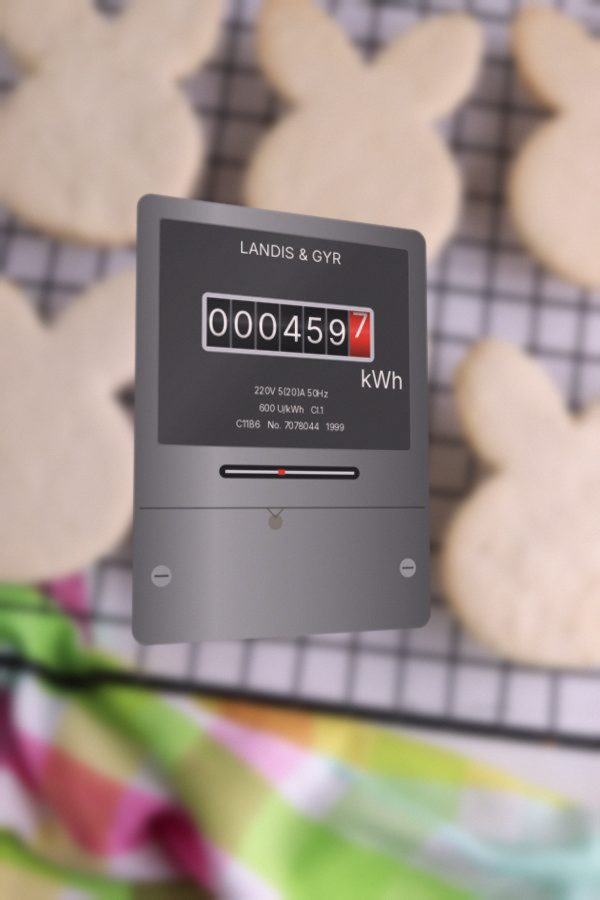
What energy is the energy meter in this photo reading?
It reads 459.7 kWh
